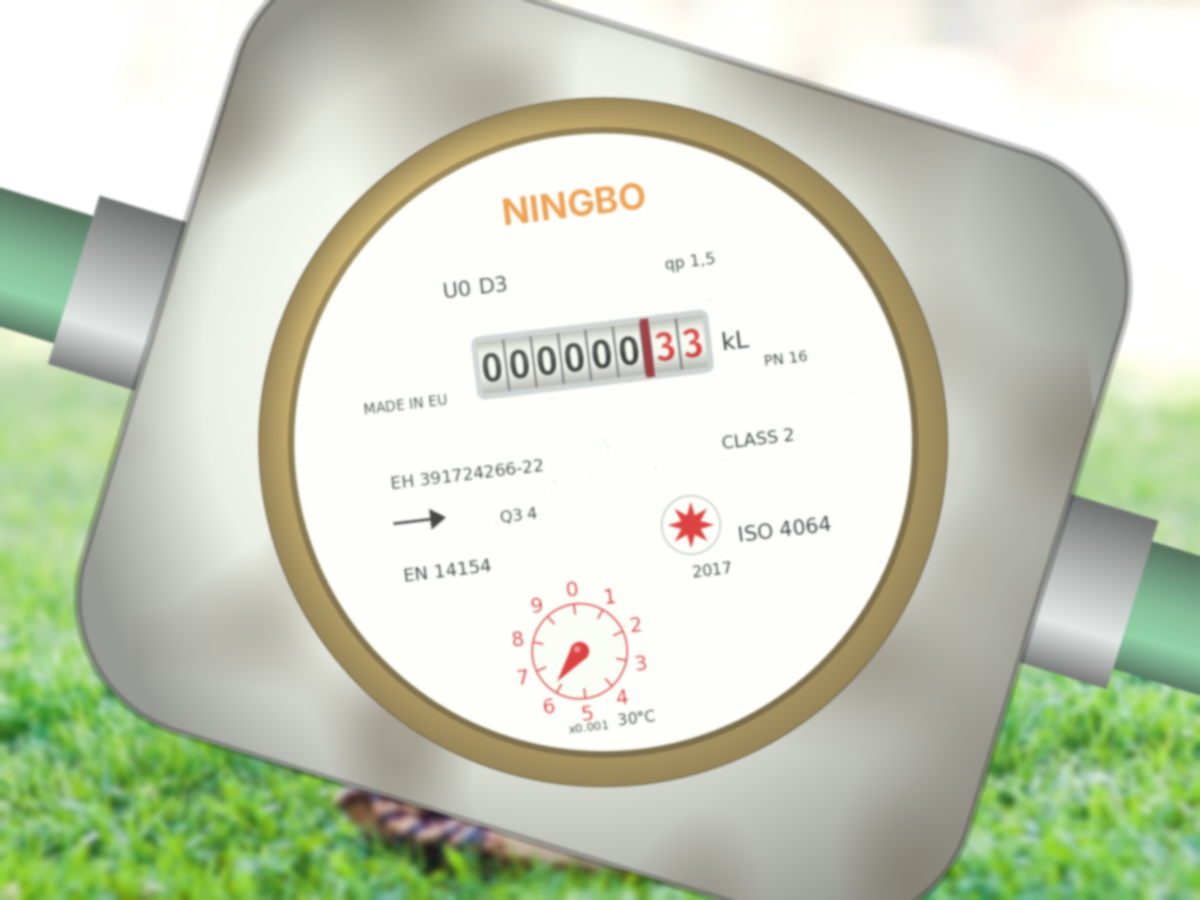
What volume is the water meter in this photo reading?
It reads 0.336 kL
